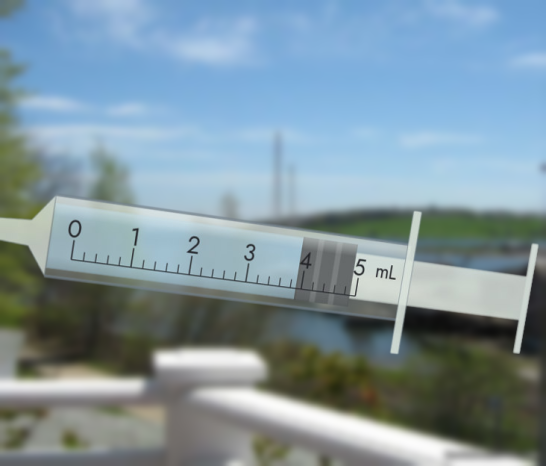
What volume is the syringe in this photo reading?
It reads 3.9 mL
